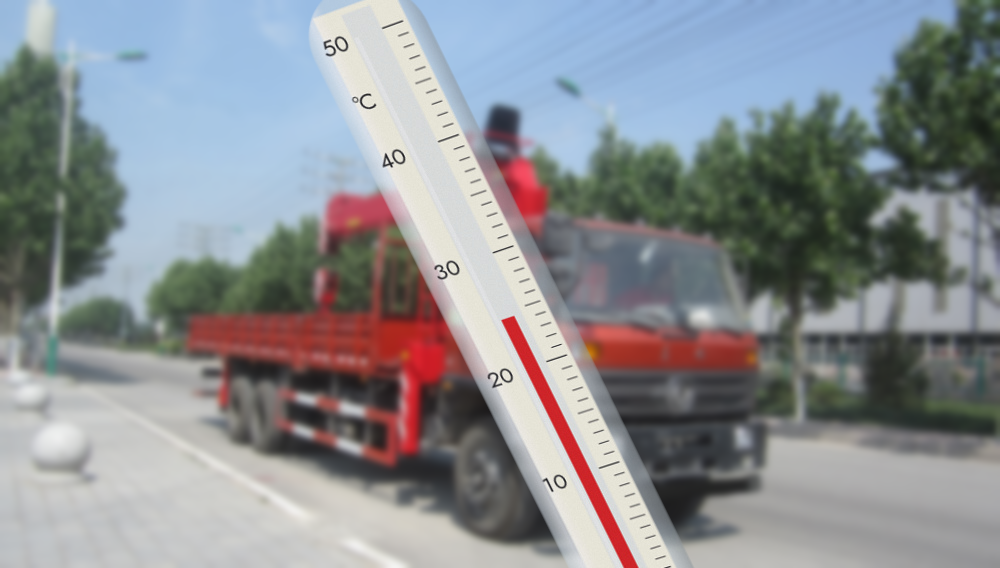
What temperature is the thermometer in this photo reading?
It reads 24.5 °C
